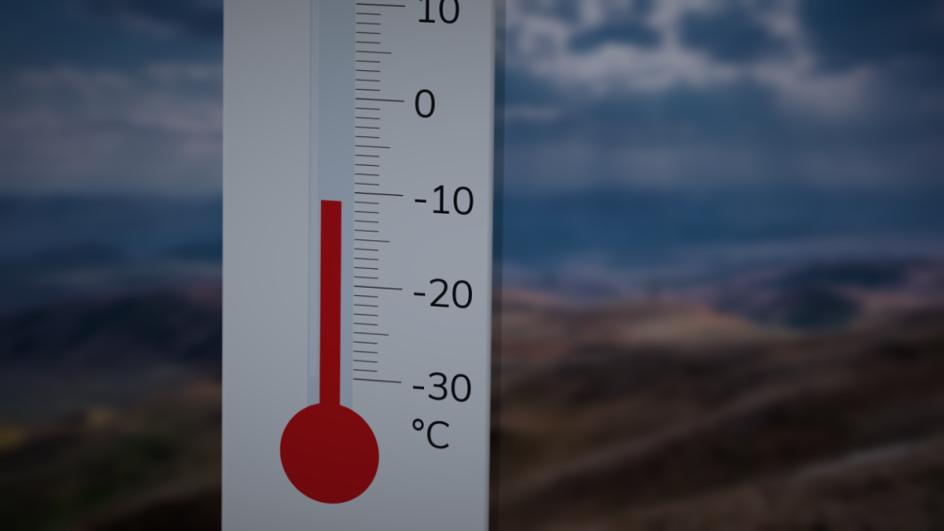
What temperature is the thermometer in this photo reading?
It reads -11 °C
